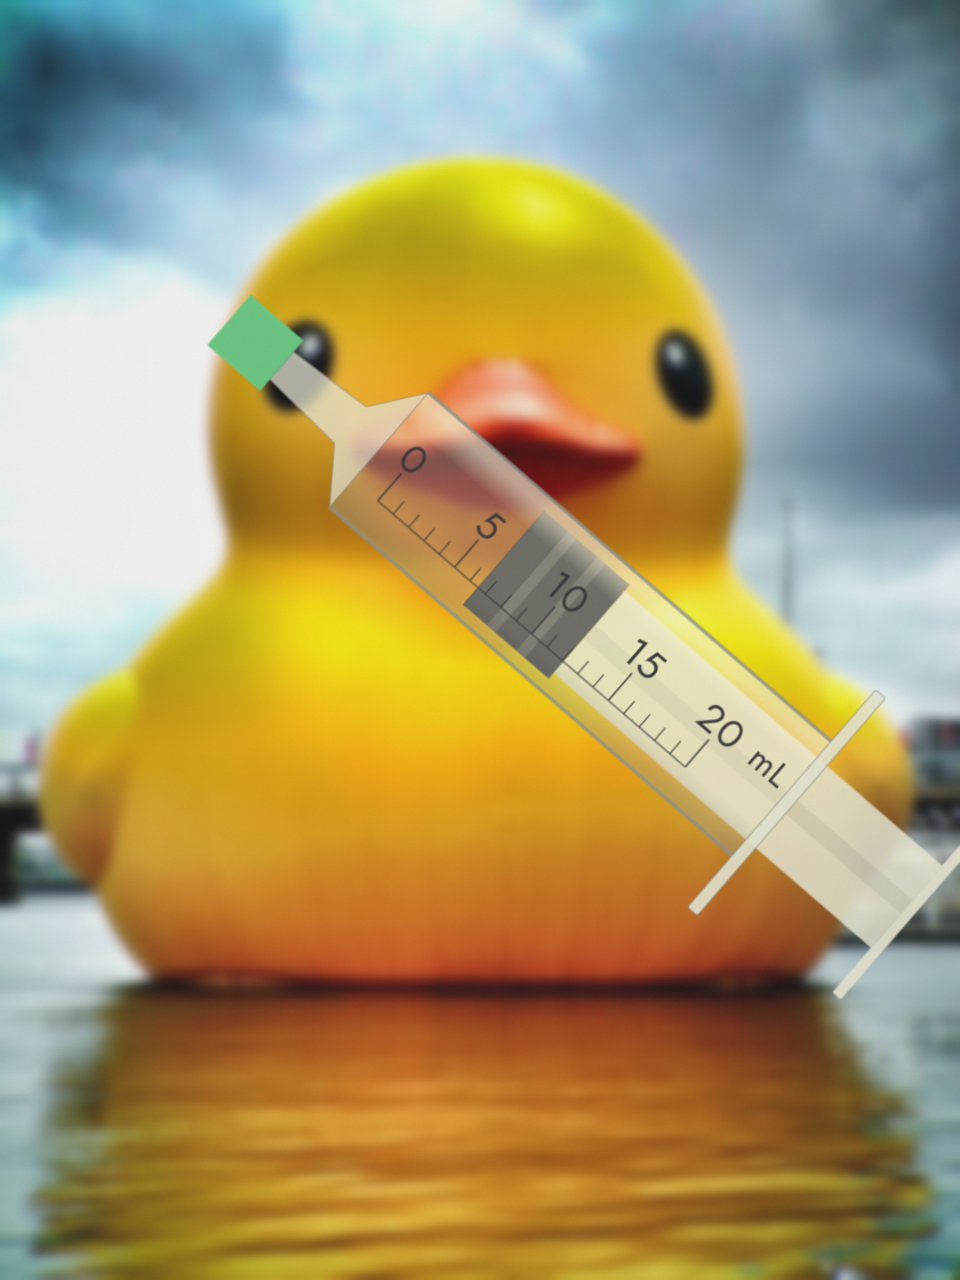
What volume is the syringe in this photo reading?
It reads 6.5 mL
